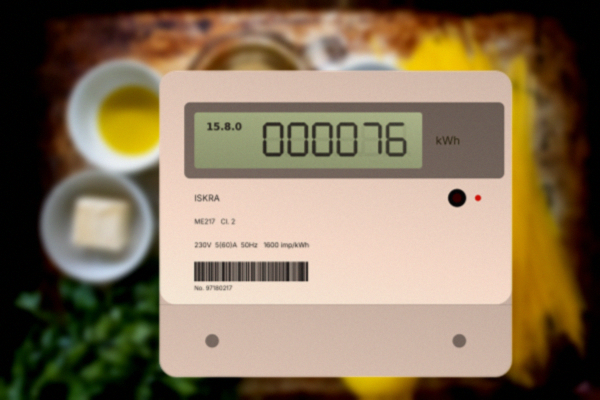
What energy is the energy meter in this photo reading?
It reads 76 kWh
